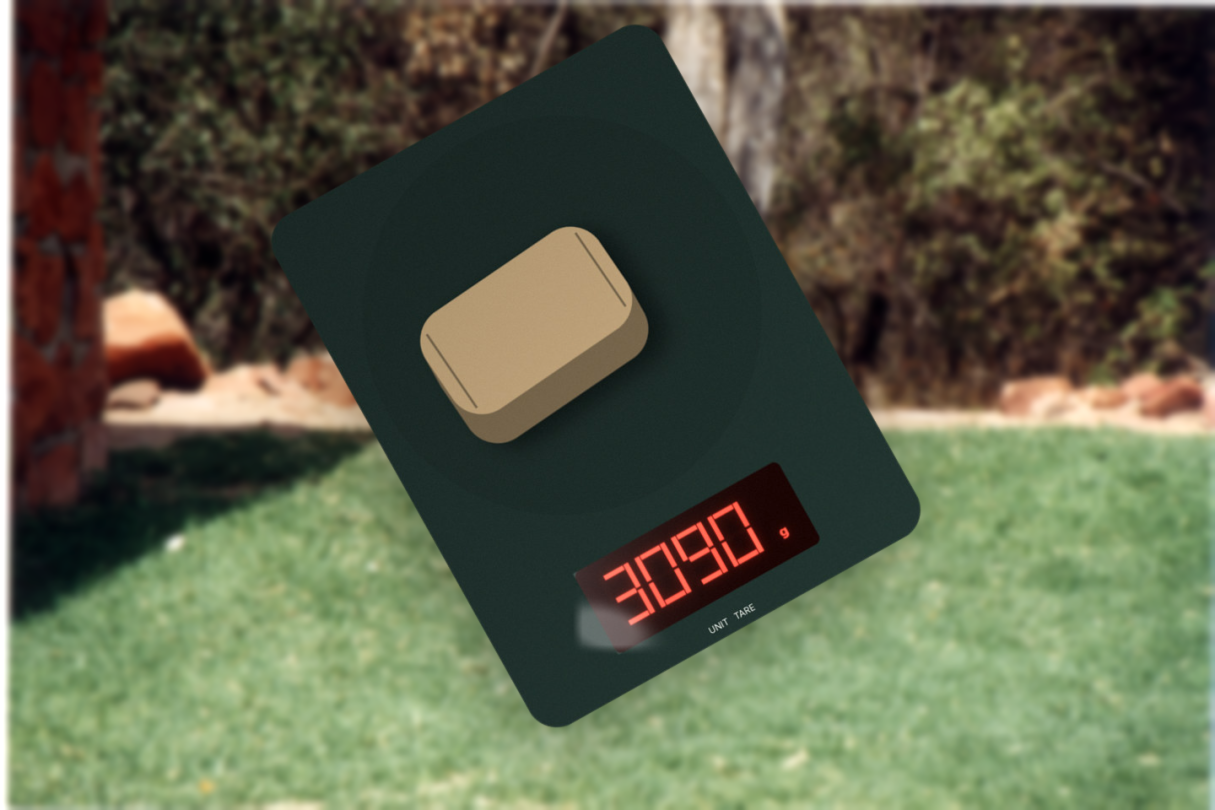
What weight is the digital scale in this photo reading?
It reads 3090 g
